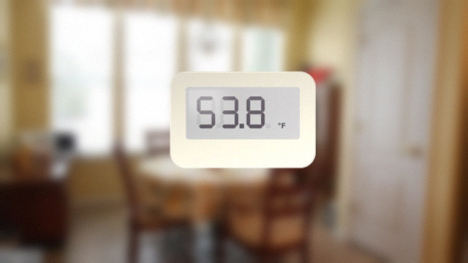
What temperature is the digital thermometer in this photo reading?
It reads 53.8 °F
